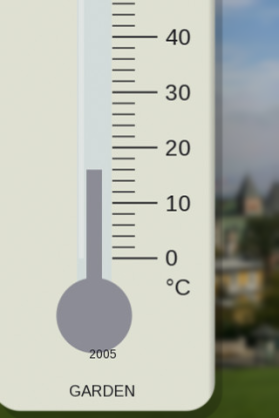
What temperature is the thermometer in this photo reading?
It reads 16 °C
